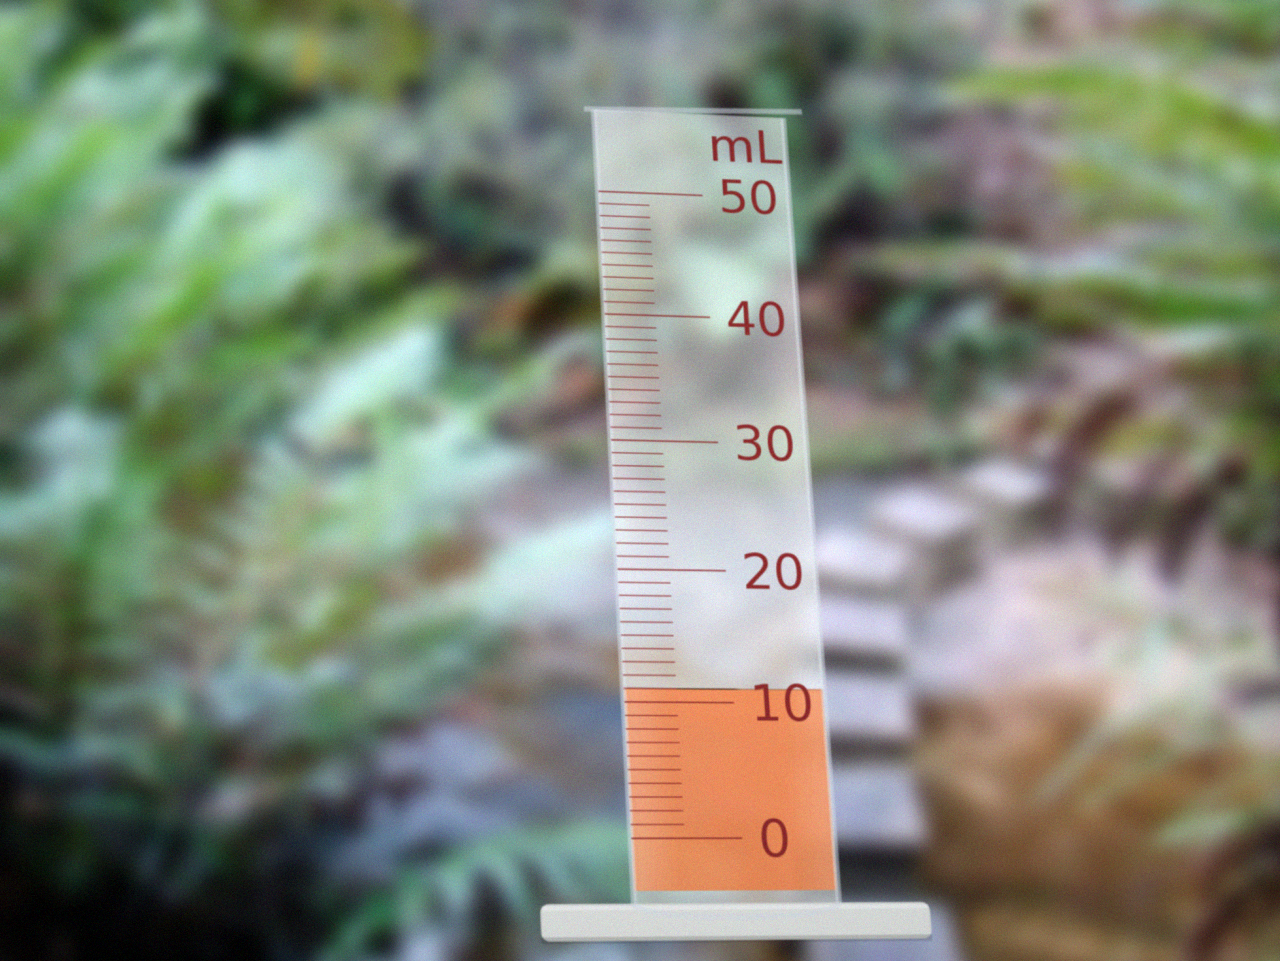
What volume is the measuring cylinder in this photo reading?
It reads 11 mL
